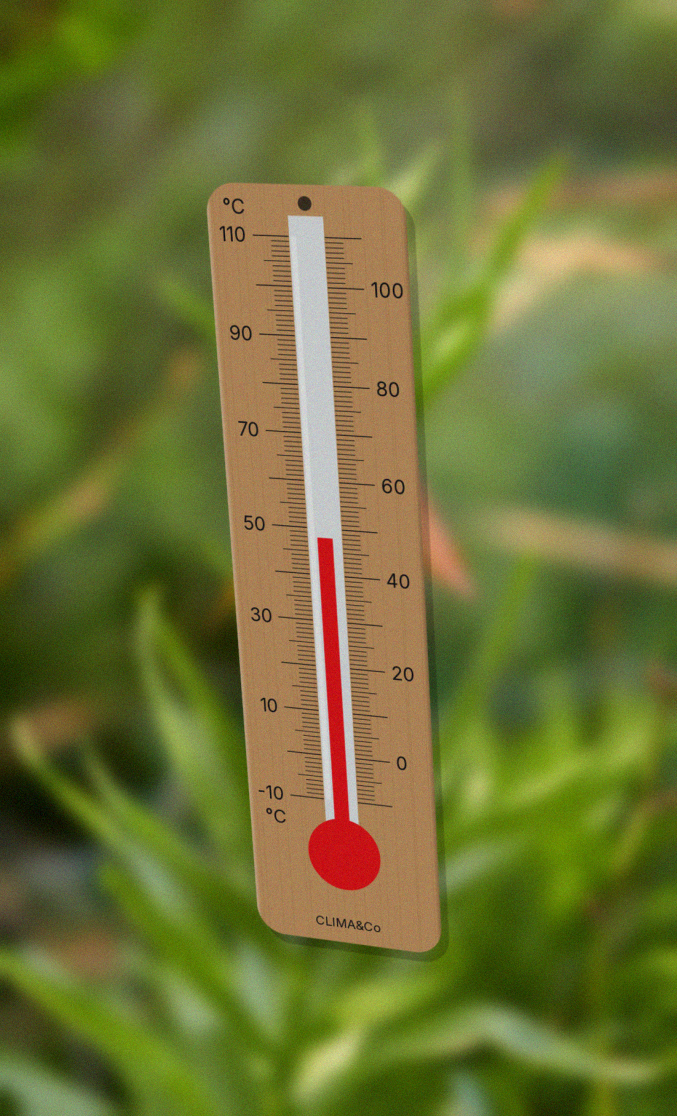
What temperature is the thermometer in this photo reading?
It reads 48 °C
